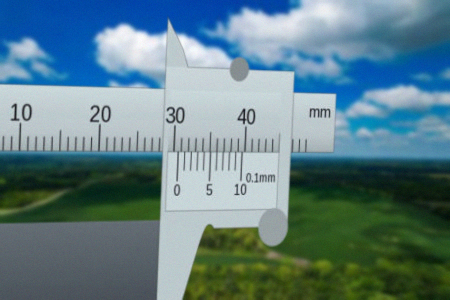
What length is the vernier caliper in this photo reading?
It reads 30.6 mm
